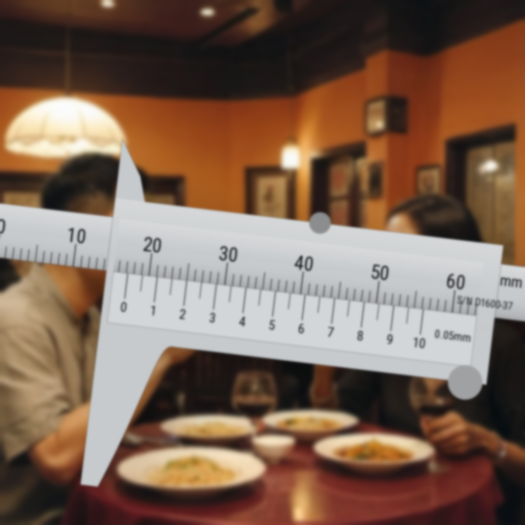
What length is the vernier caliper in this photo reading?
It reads 17.2 mm
